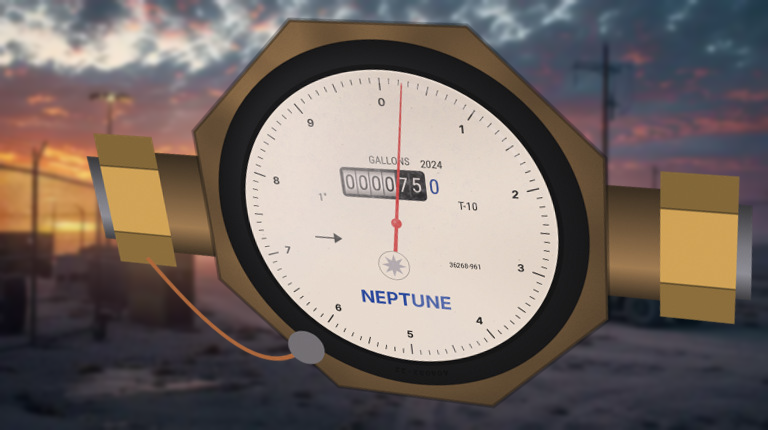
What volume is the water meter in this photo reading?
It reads 750.2 gal
